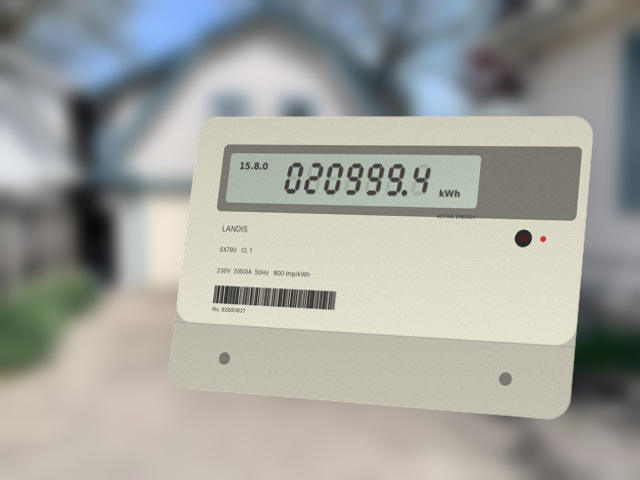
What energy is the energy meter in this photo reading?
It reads 20999.4 kWh
